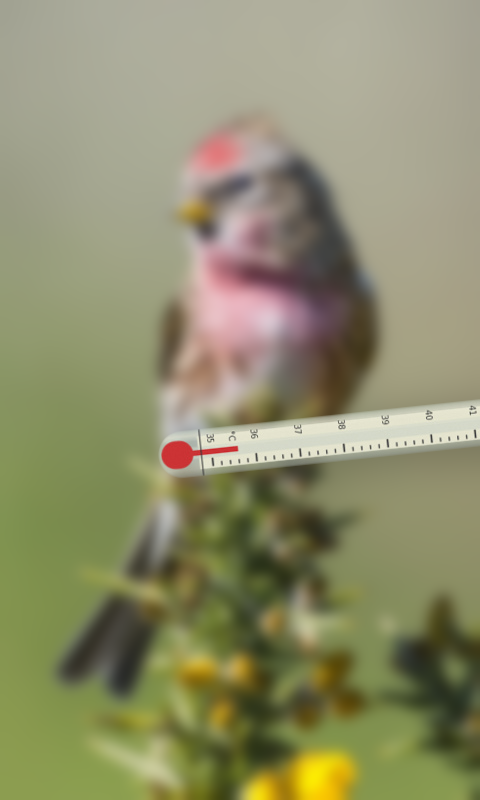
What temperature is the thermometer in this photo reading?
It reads 35.6 °C
